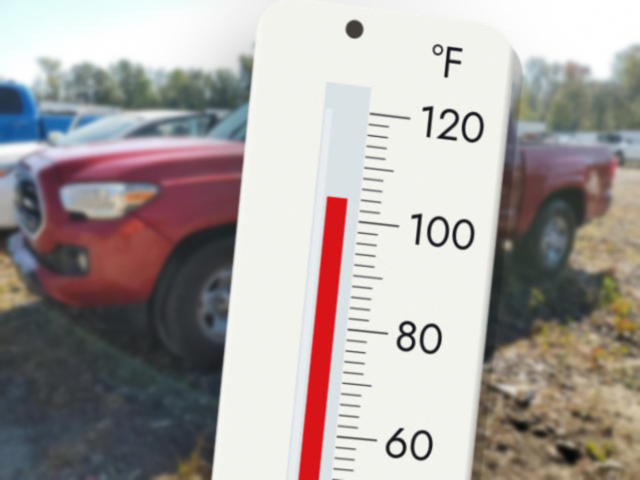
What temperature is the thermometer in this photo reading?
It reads 104 °F
